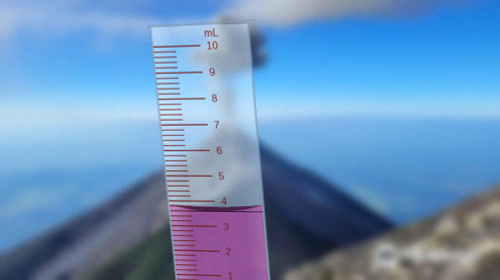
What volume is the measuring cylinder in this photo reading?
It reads 3.6 mL
